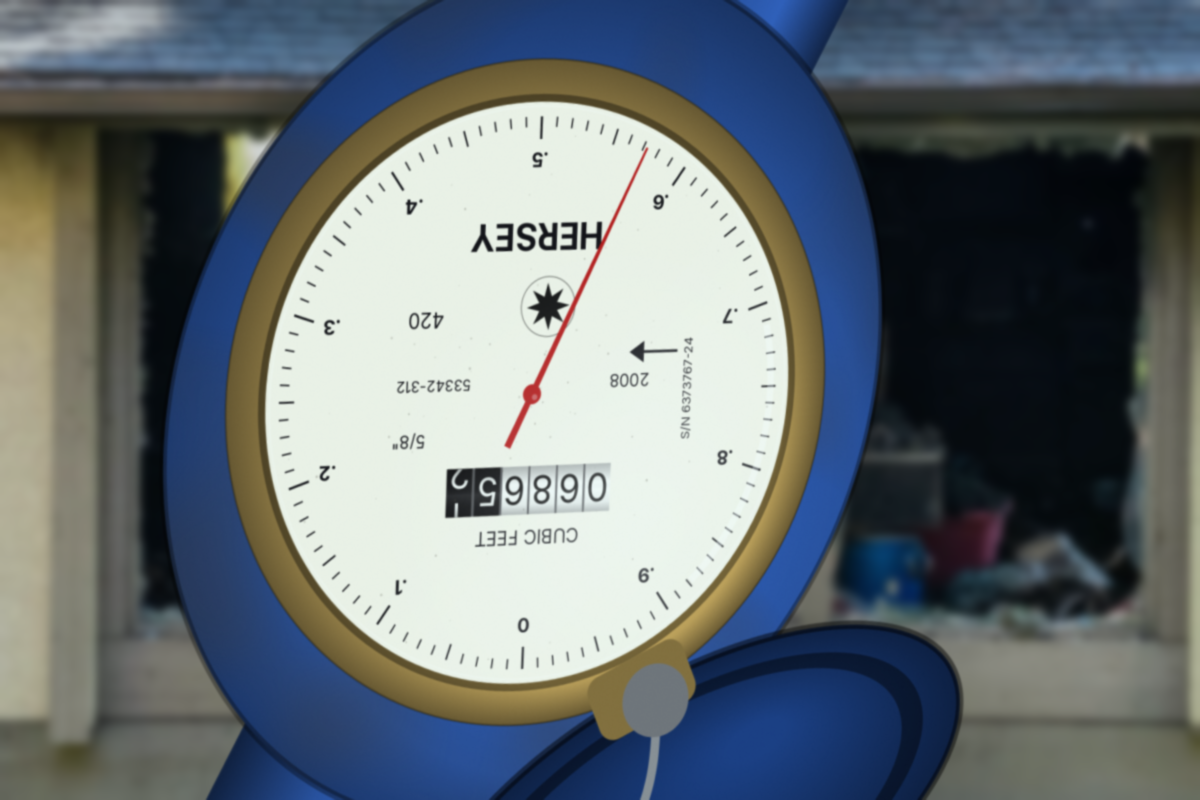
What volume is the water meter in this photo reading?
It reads 68651.57 ft³
